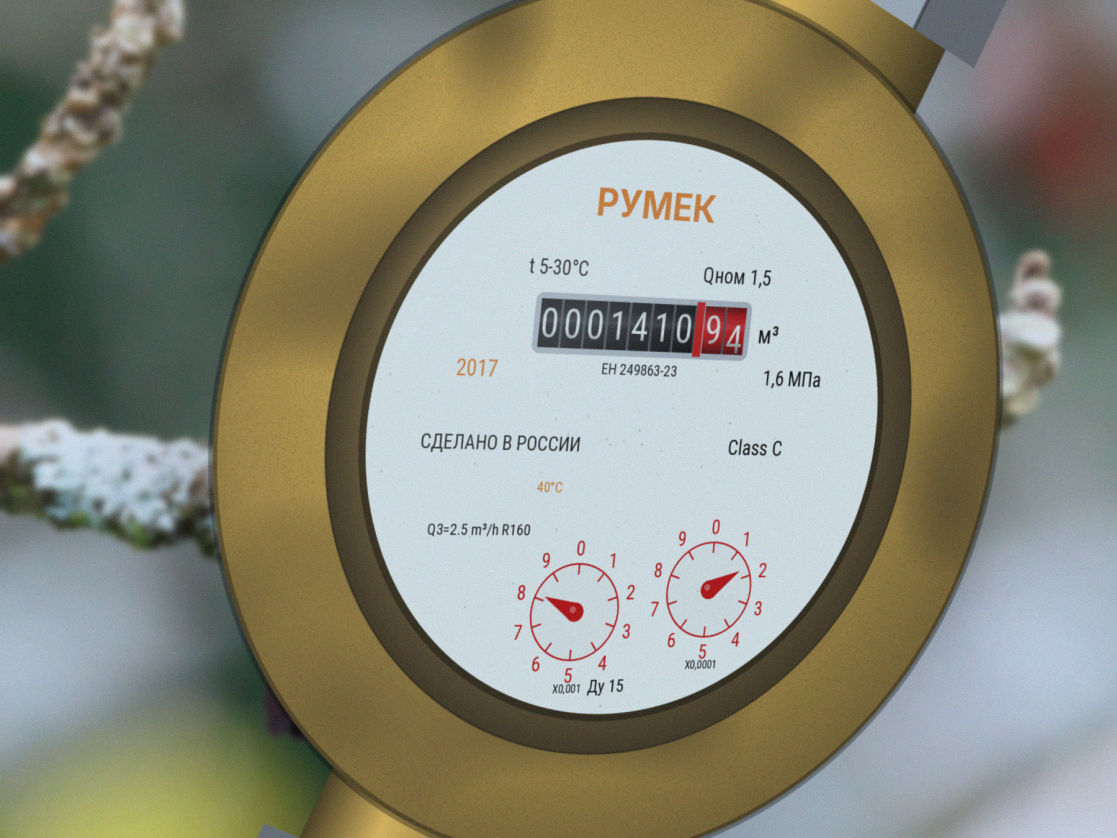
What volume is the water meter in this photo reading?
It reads 1410.9381 m³
